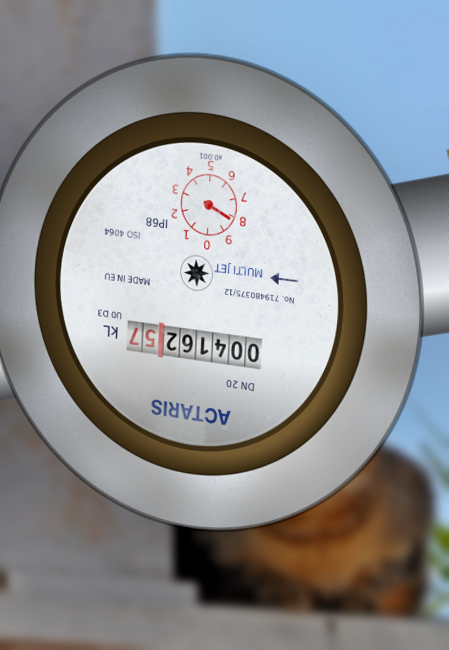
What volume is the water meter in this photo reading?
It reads 4162.578 kL
